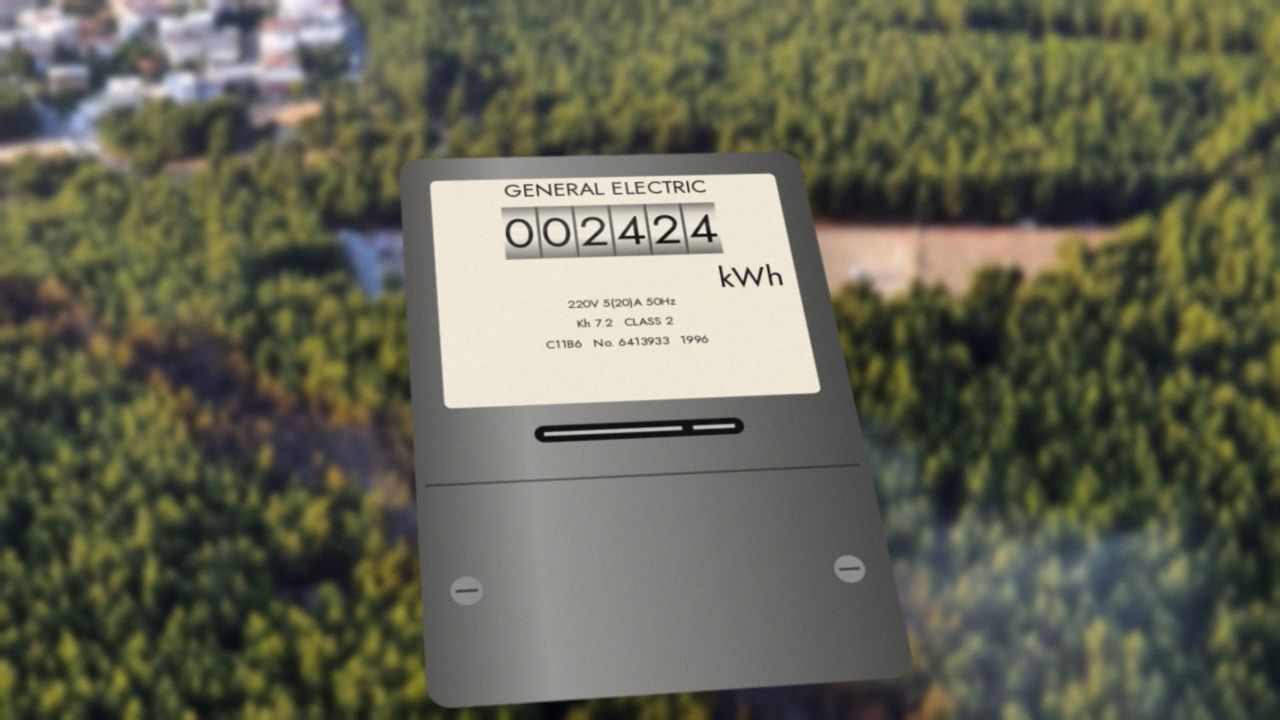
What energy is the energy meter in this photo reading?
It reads 2424 kWh
